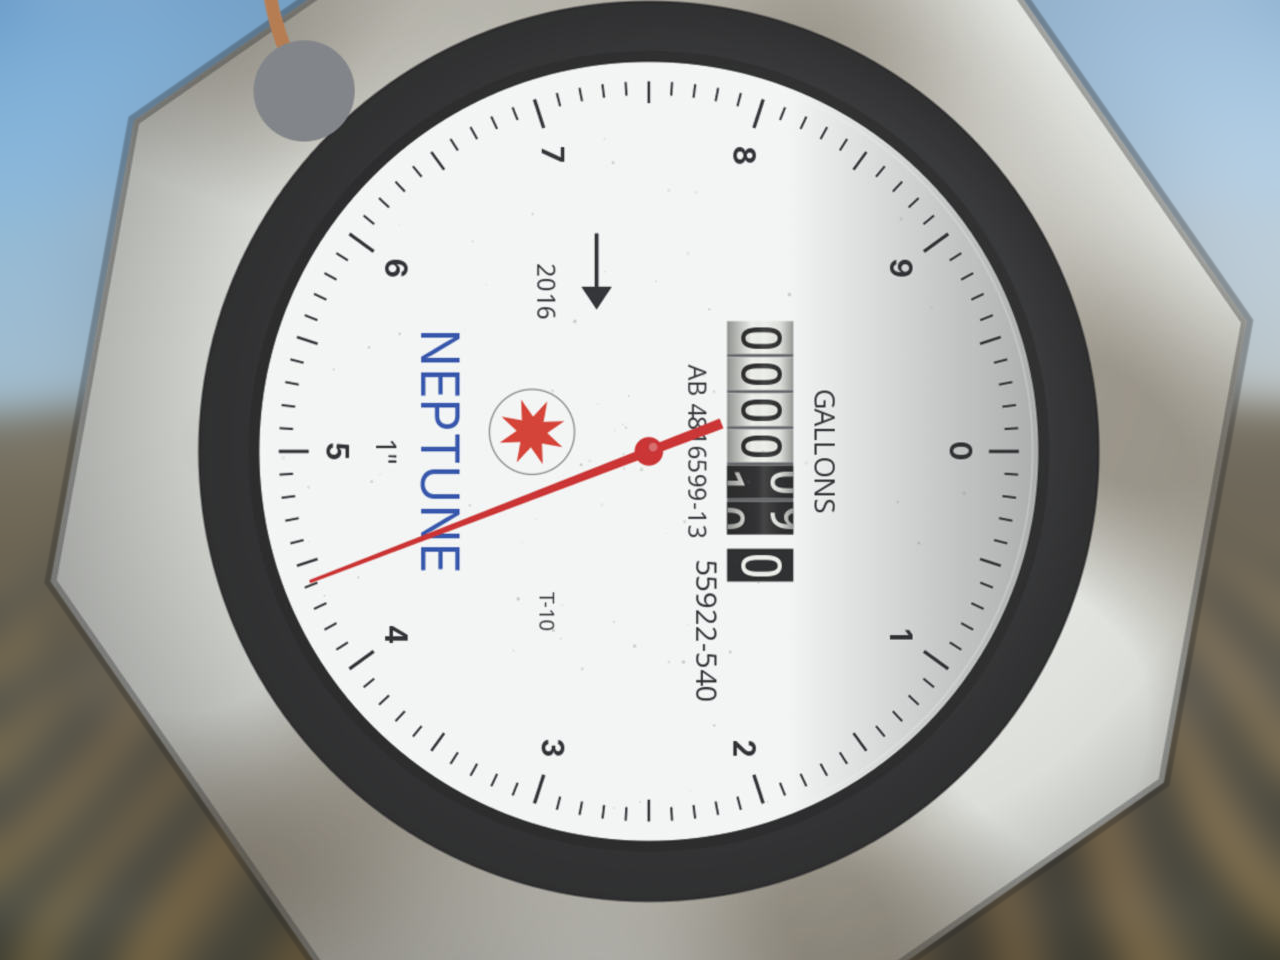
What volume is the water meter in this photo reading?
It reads 94.4 gal
